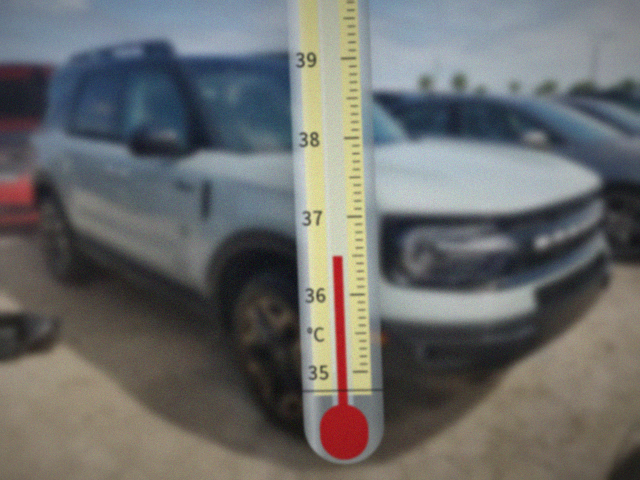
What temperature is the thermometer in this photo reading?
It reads 36.5 °C
